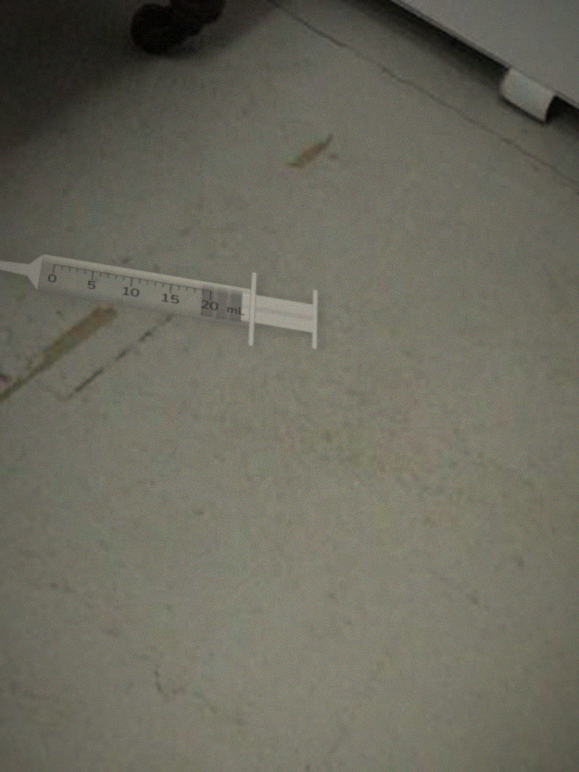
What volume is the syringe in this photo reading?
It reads 19 mL
